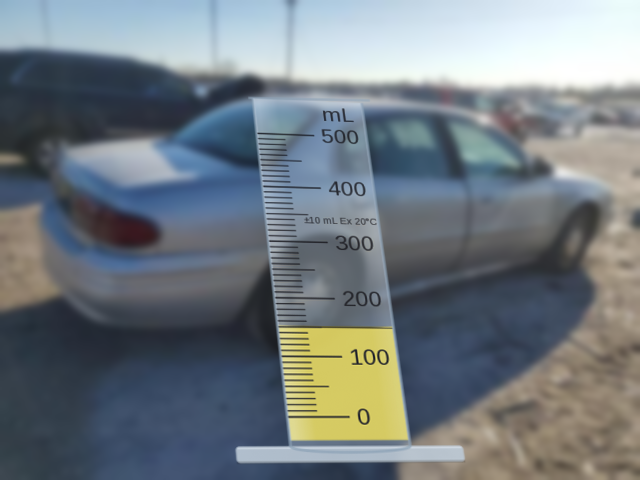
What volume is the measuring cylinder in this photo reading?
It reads 150 mL
